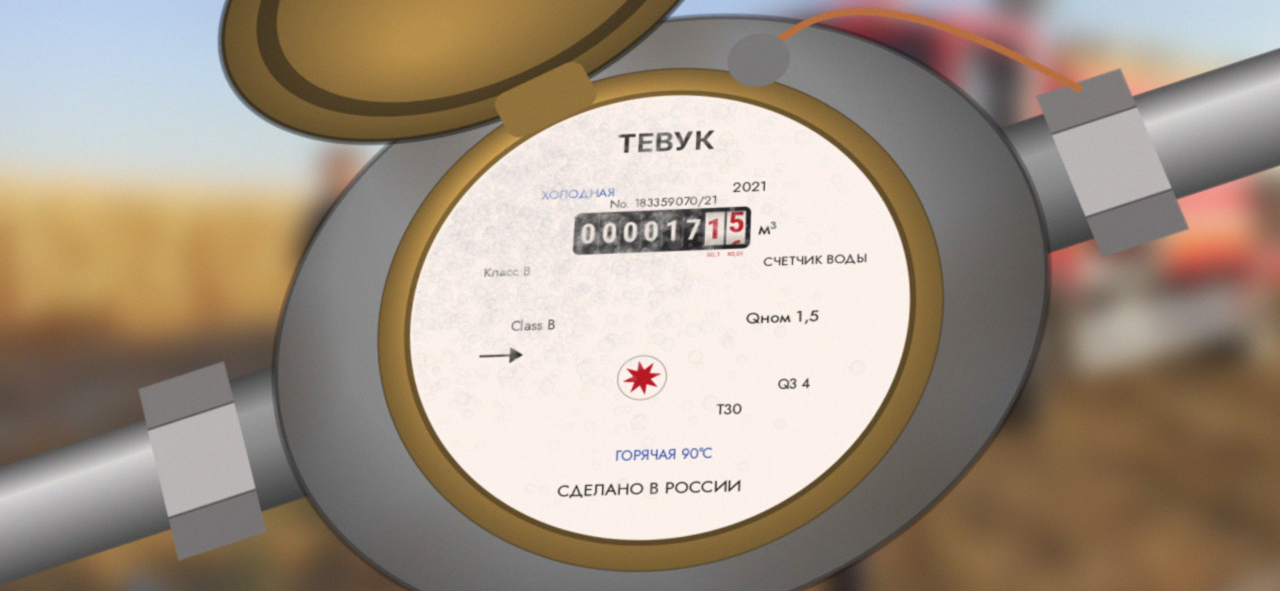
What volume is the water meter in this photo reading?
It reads 17.15 m³
